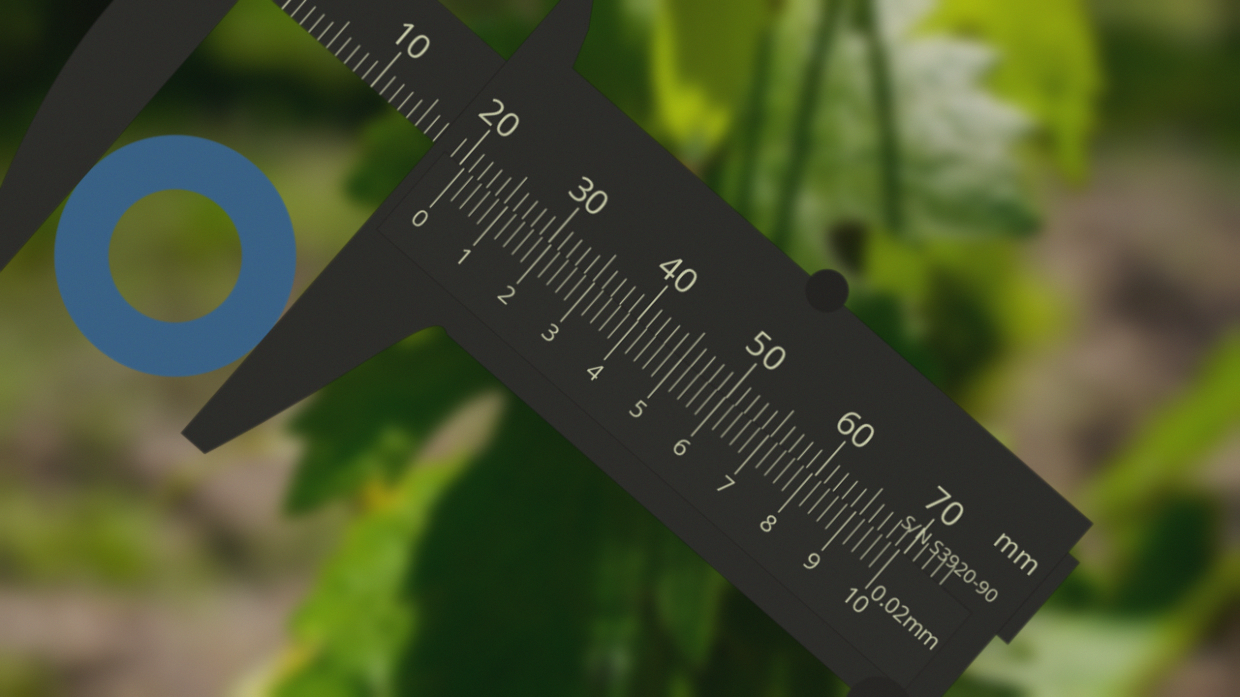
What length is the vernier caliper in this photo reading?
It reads 20.5 mm
